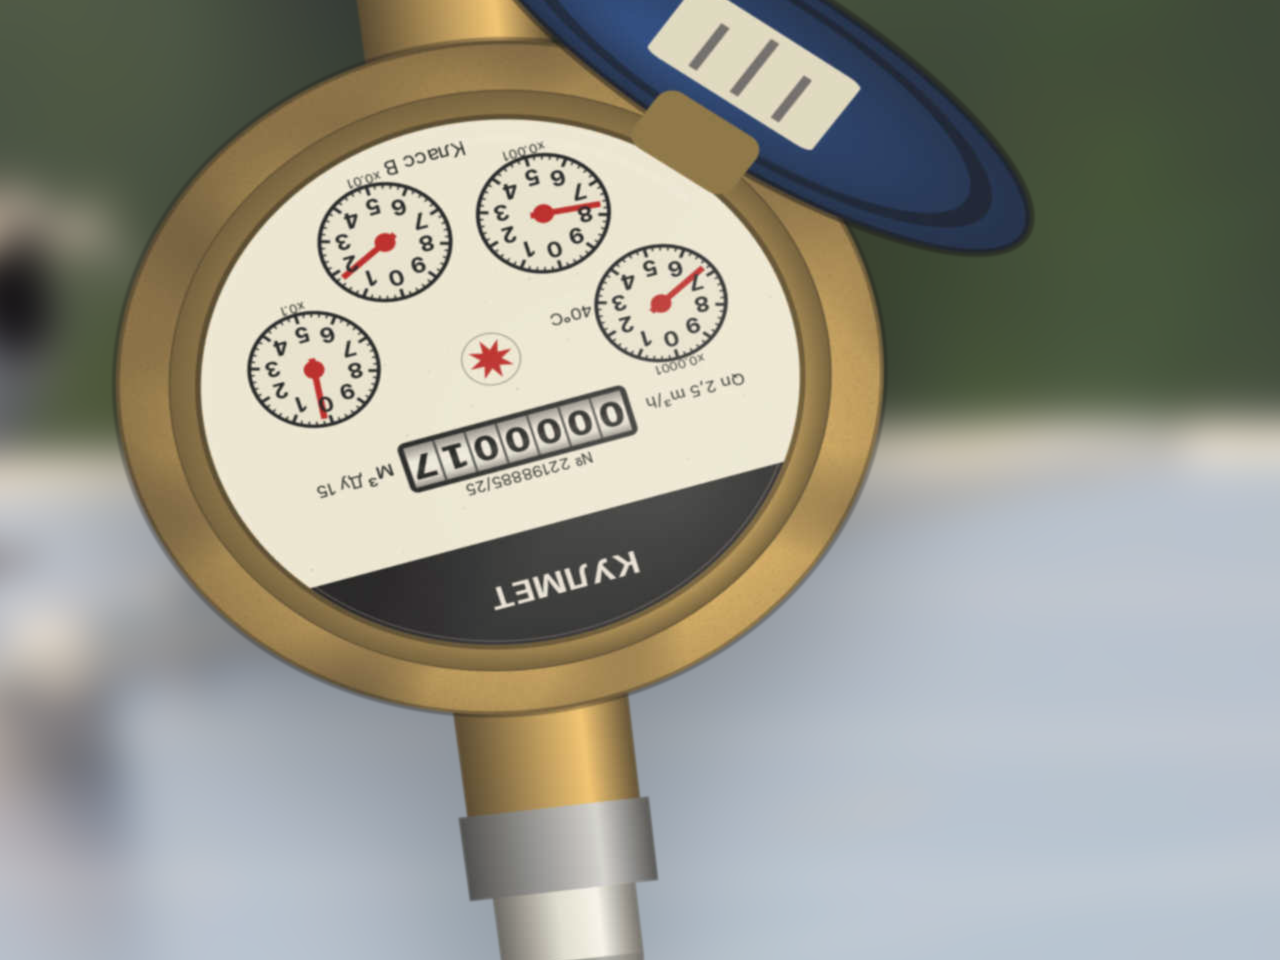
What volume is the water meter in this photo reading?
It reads 17.0176 m³
